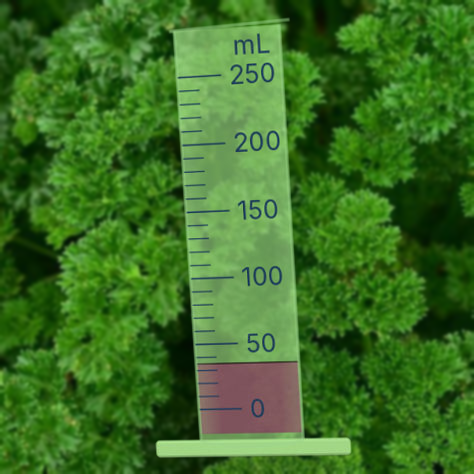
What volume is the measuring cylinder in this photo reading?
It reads 35 mL
